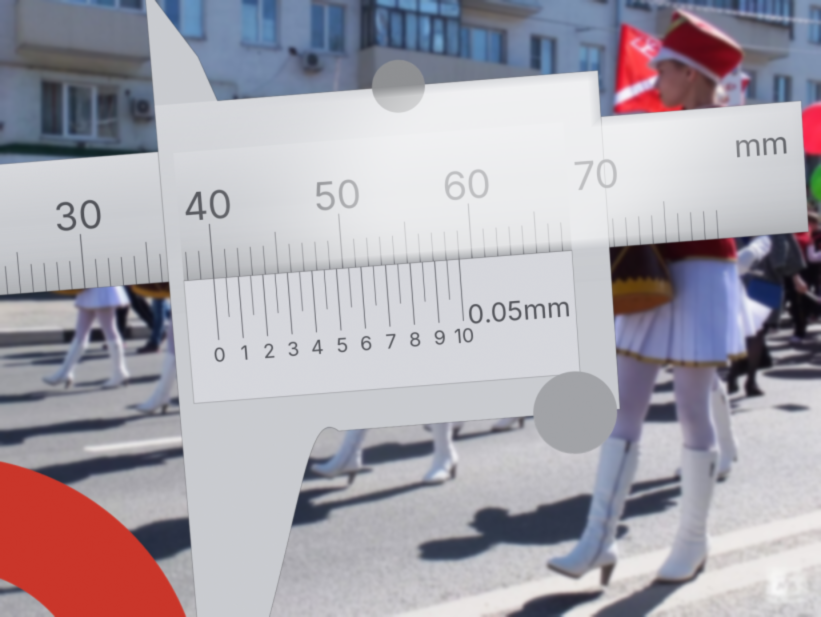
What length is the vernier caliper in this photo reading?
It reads 40.0 mm
